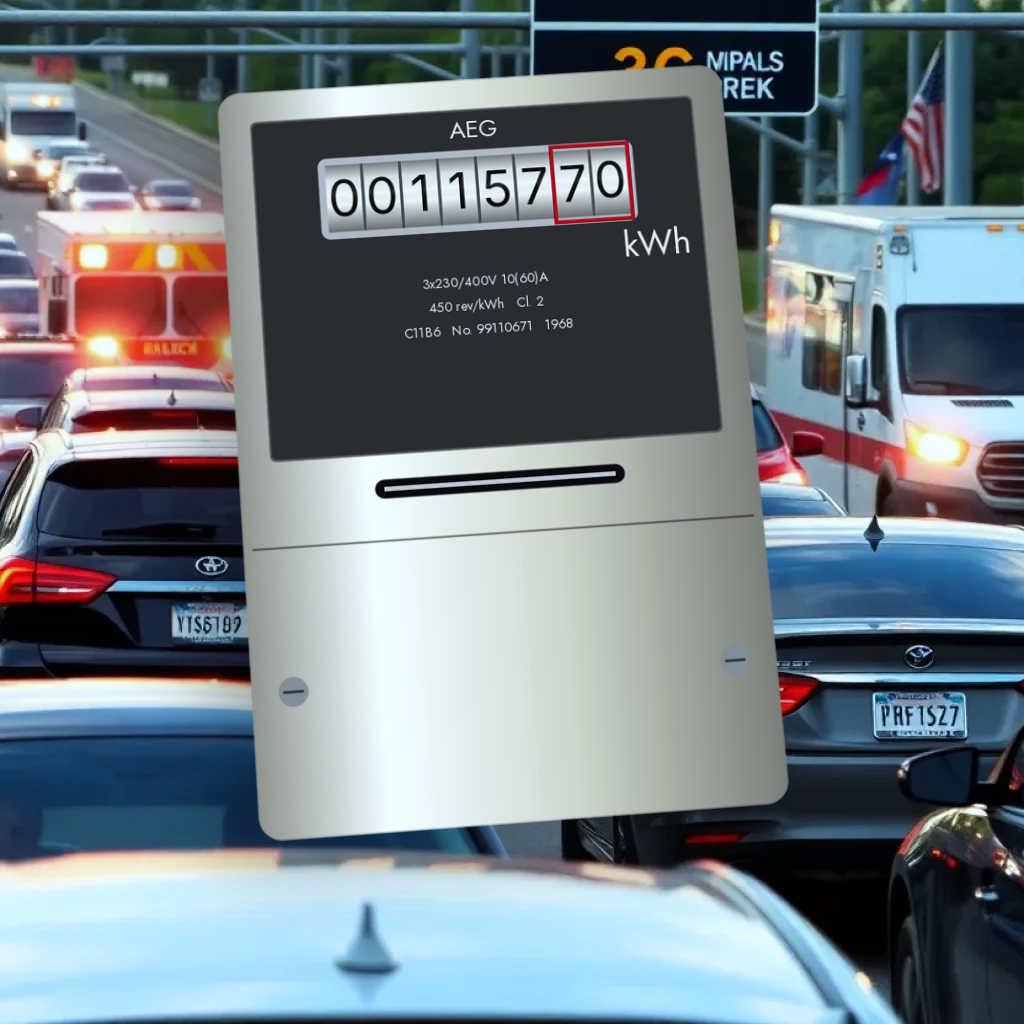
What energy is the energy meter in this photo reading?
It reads 1157.70 kWh
